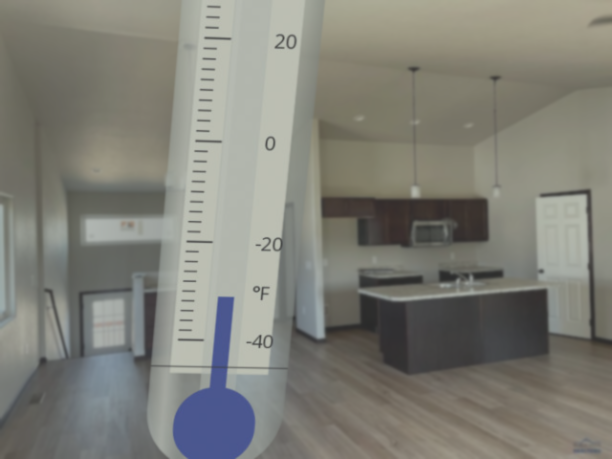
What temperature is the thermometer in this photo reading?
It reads -31 °F
